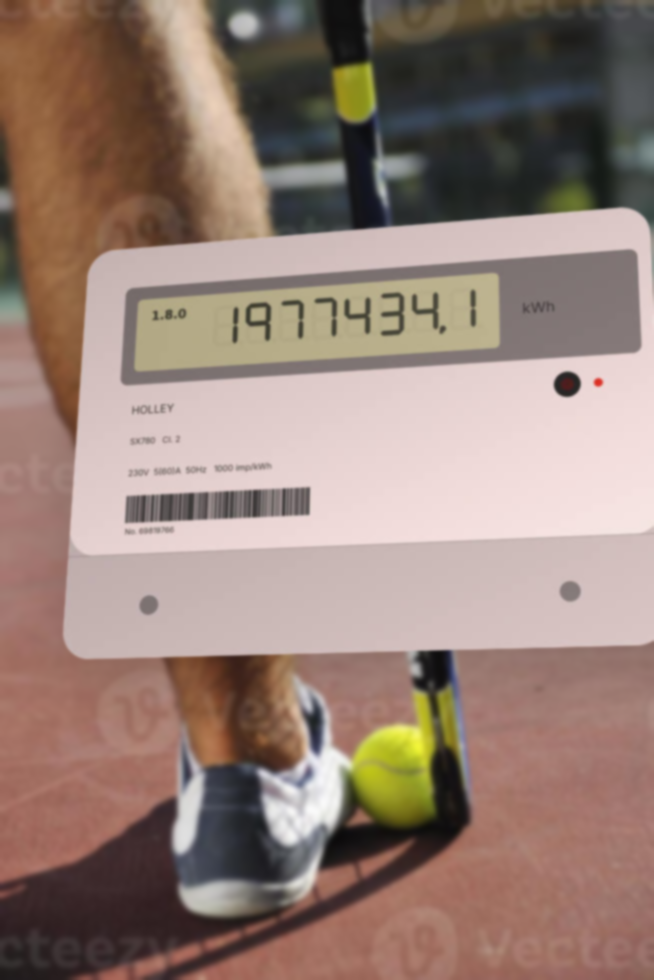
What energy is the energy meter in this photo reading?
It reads 1977434.1 kWh
